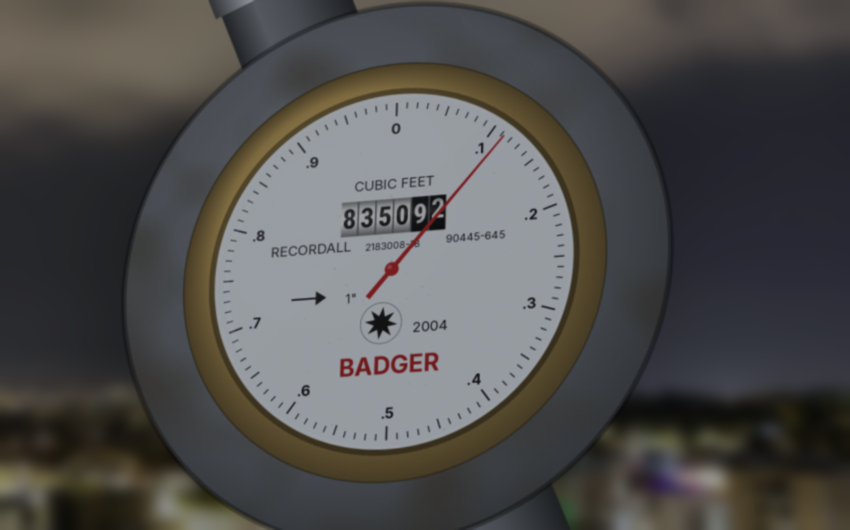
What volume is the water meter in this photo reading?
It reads 835092.11 ft³
